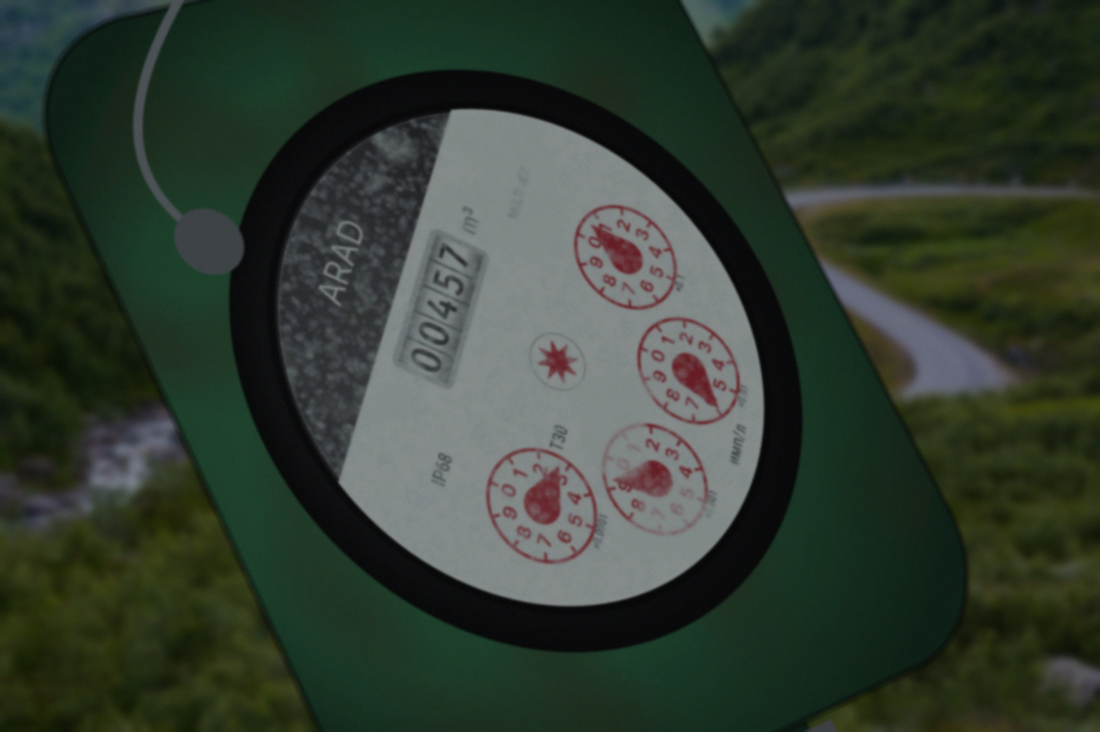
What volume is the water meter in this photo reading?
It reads 457.0592 m³
